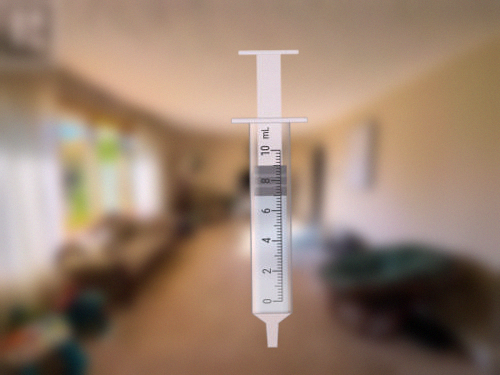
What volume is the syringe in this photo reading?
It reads 7 mL
